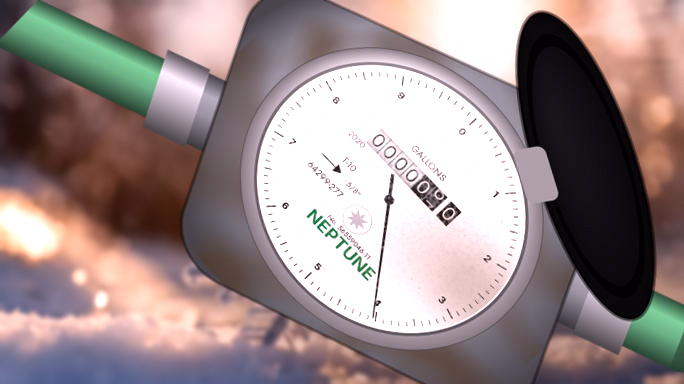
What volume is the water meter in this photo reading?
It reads 64.0 gal
